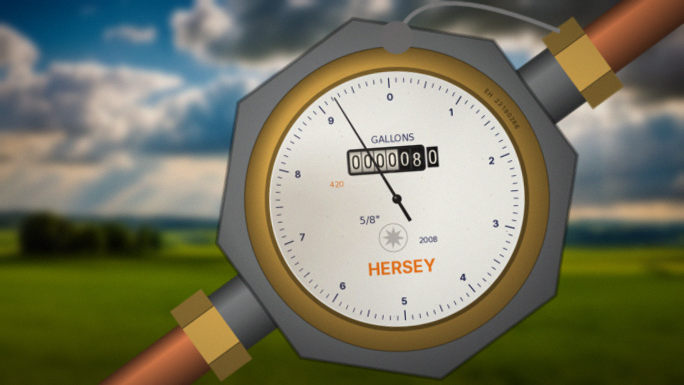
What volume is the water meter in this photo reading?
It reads 79.2 gal
